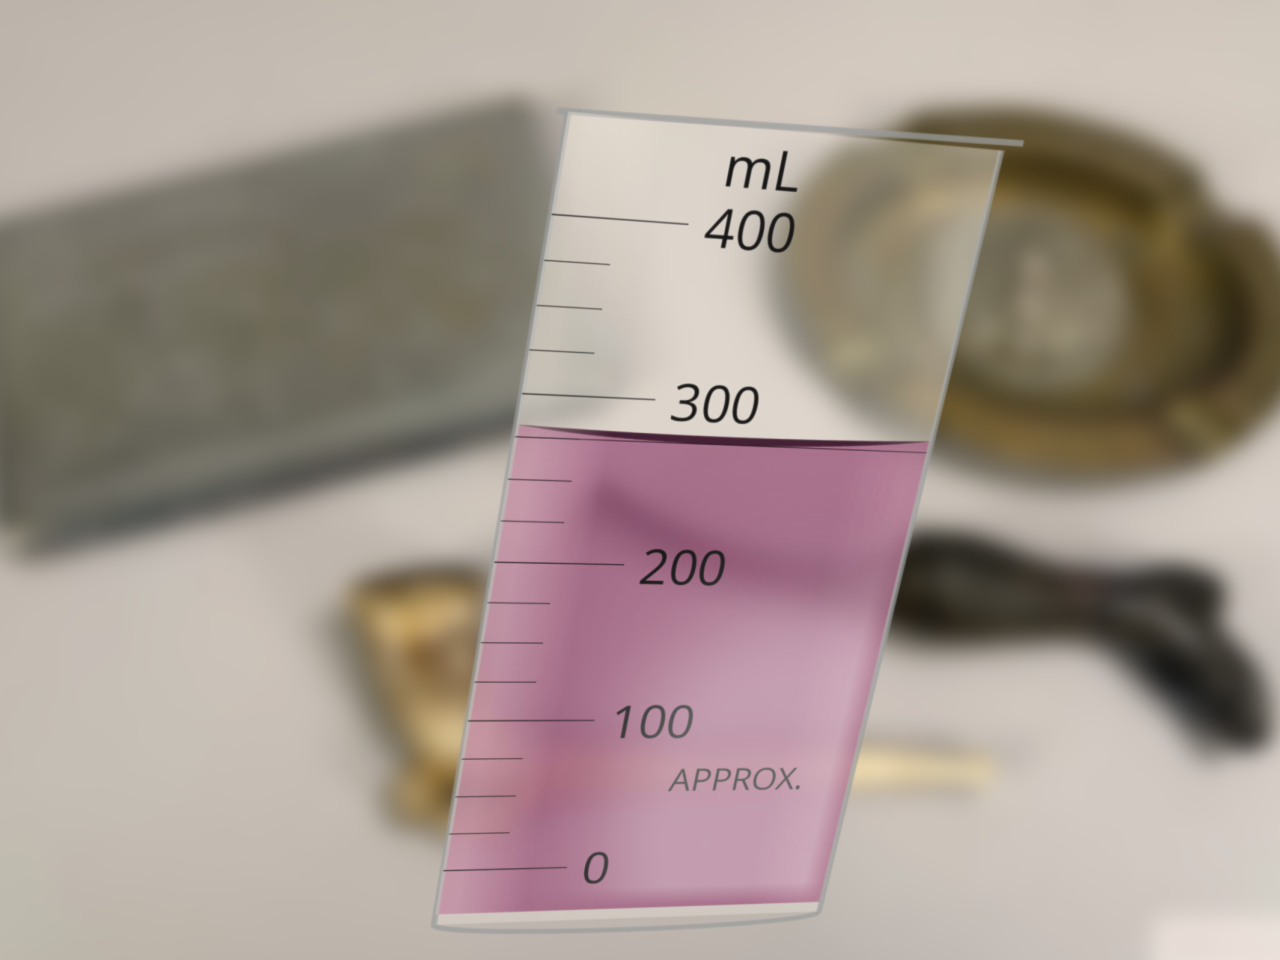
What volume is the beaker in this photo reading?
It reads 275 mL
